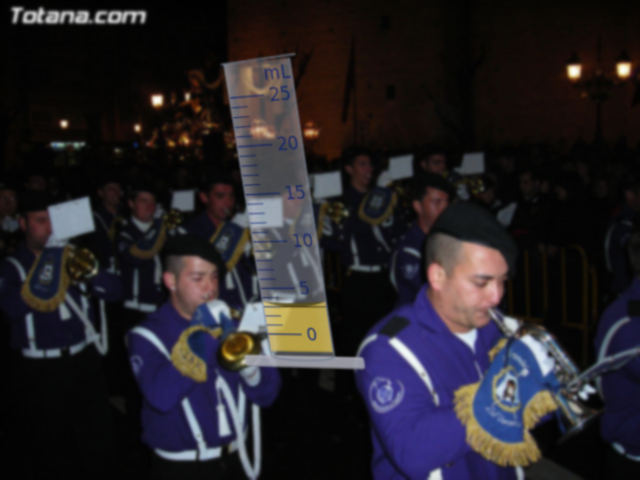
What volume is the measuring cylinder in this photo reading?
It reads 3 mL
